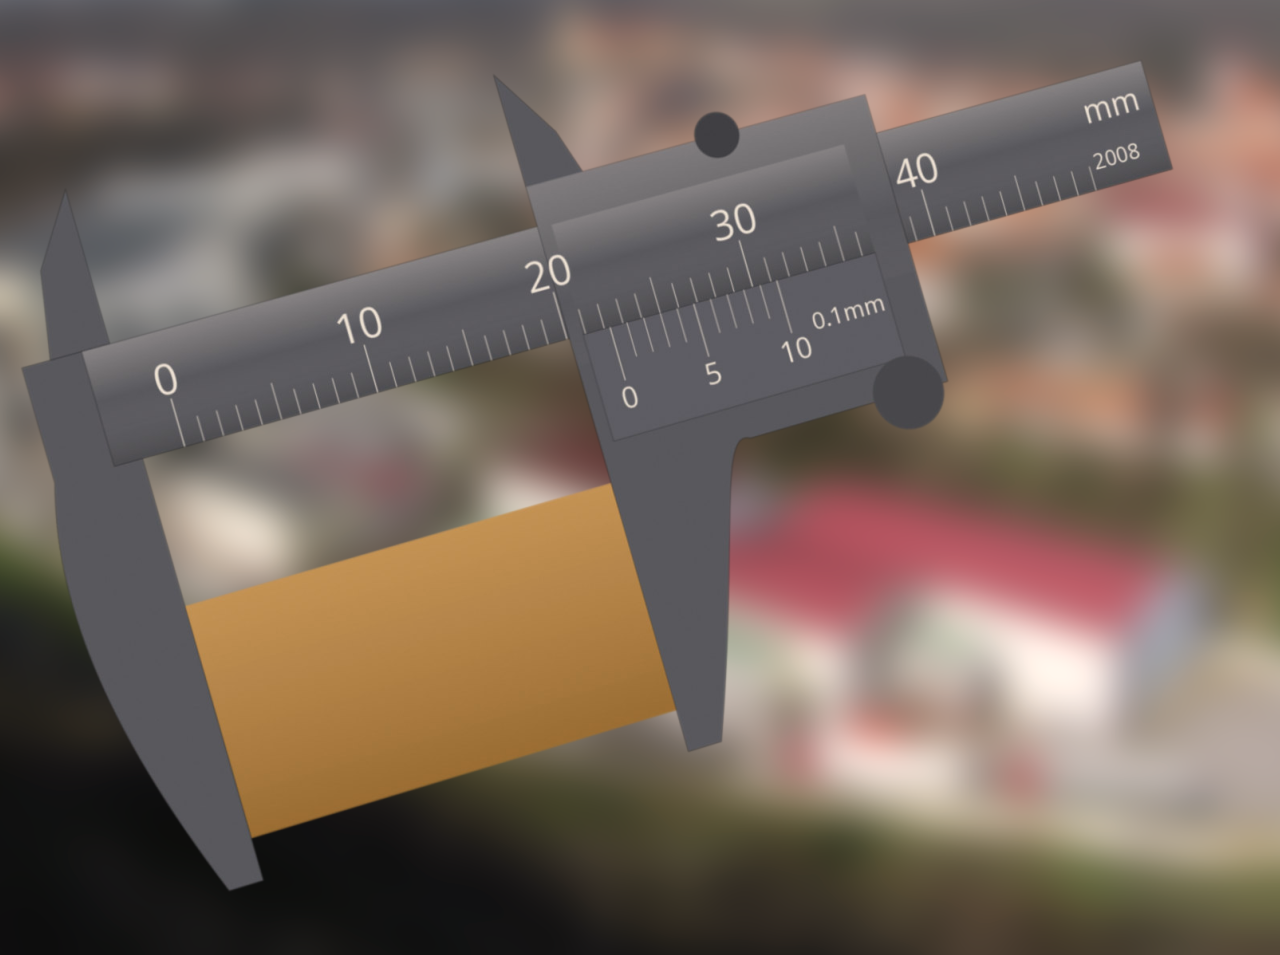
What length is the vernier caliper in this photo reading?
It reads 22.3 mm
